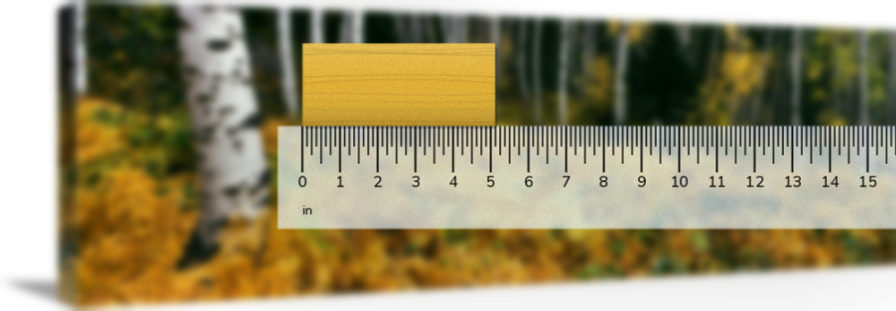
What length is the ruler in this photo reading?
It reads 5.125 in
